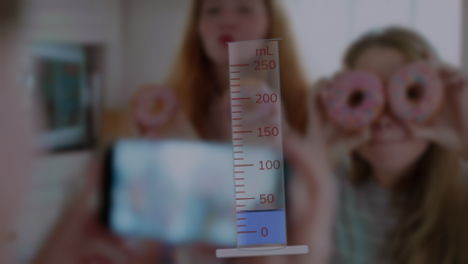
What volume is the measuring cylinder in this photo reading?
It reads 30 mL
